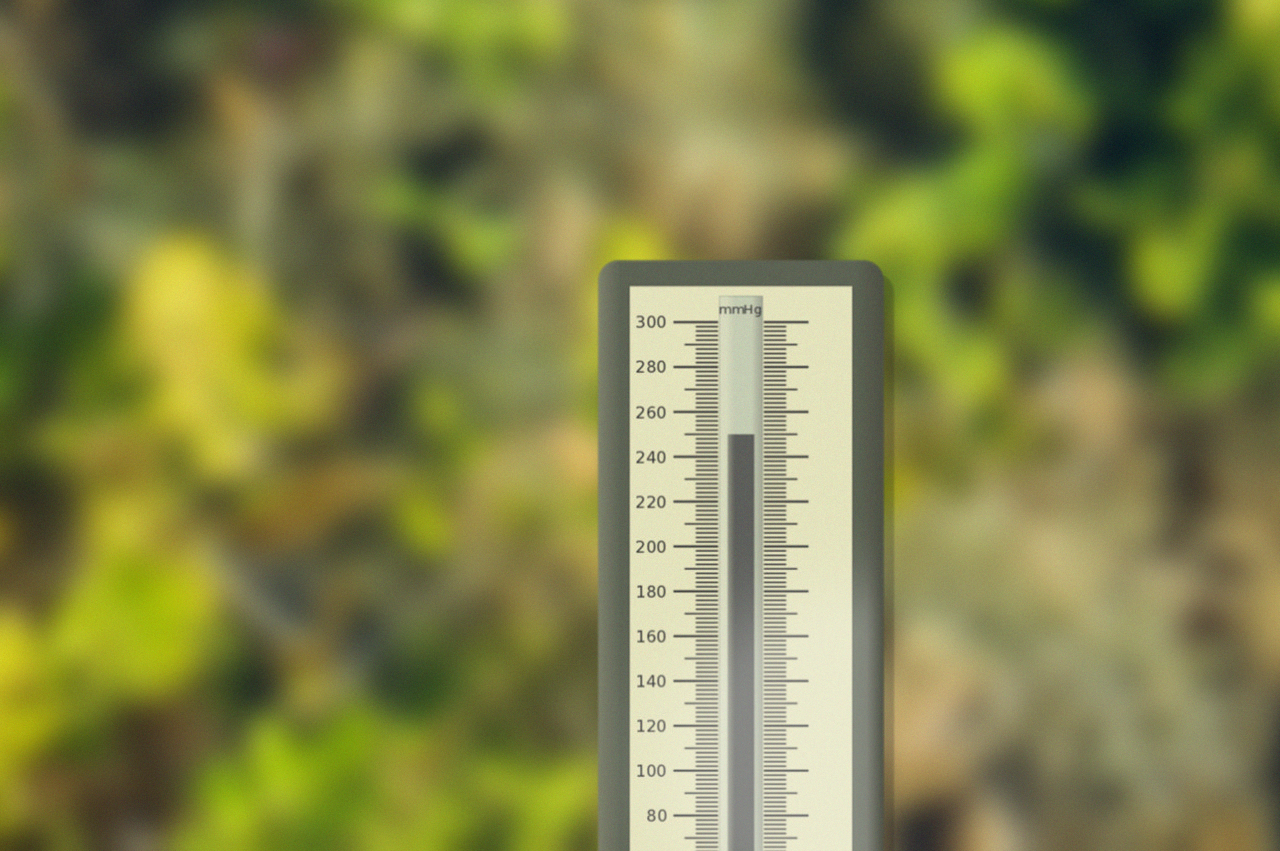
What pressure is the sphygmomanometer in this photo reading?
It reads 250 mmHg
